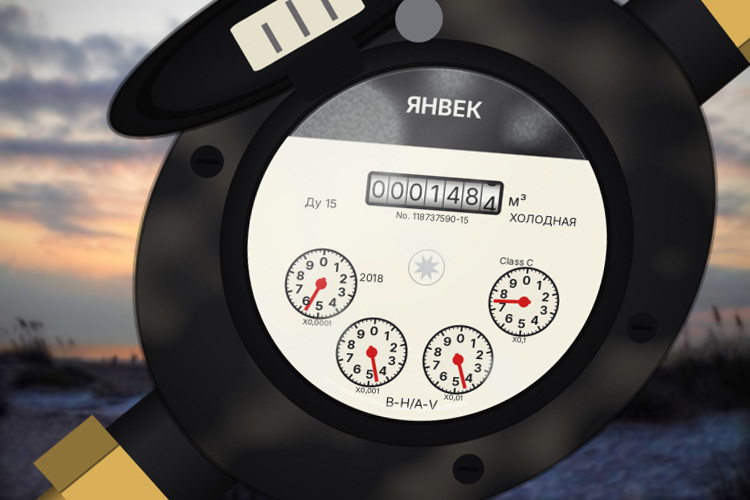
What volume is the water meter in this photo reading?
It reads 1483.7445 m³
